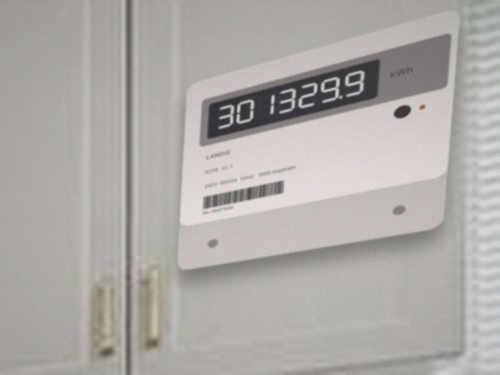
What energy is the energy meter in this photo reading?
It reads 301329.9 kWh
